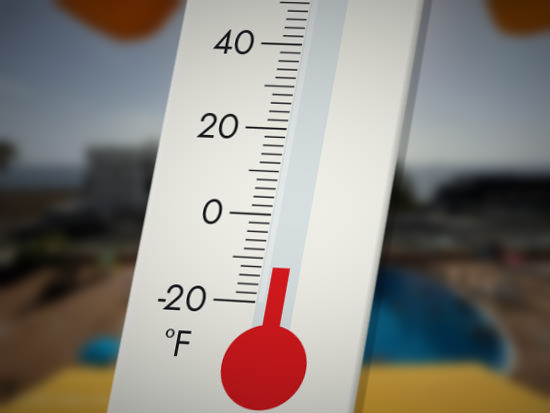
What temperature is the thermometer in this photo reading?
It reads -12 °F
